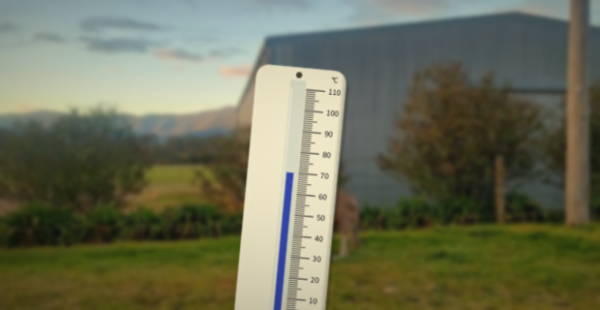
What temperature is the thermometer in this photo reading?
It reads 70 °C
